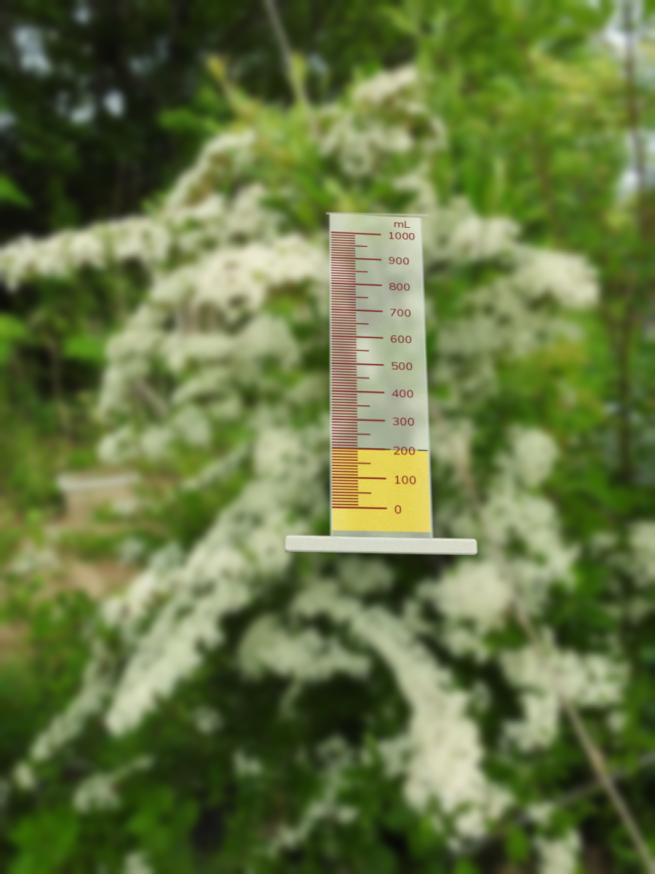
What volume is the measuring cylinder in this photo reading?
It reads 200 mL
